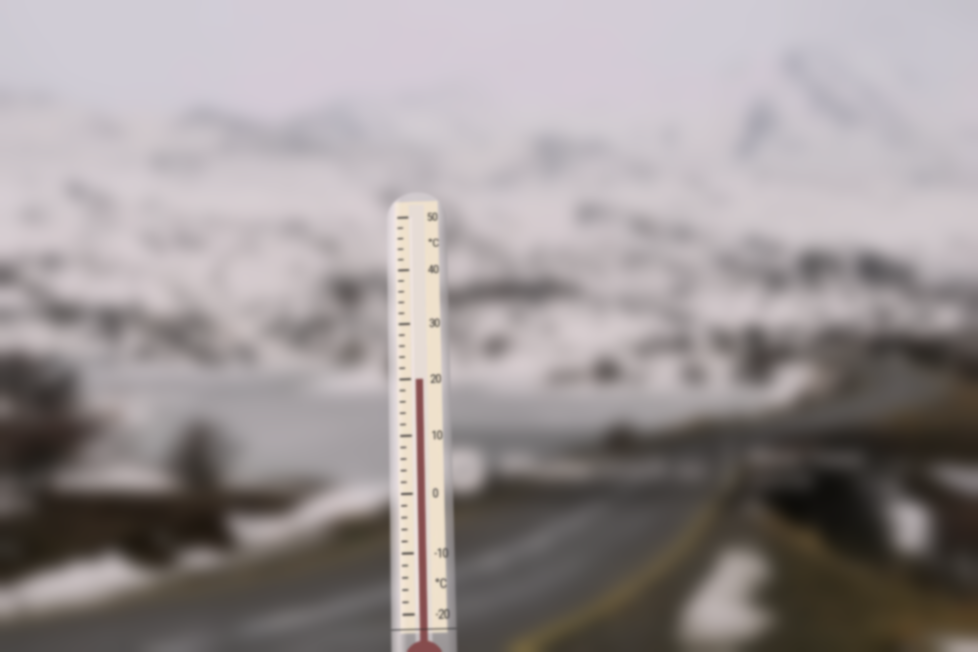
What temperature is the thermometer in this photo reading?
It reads 20 °C
